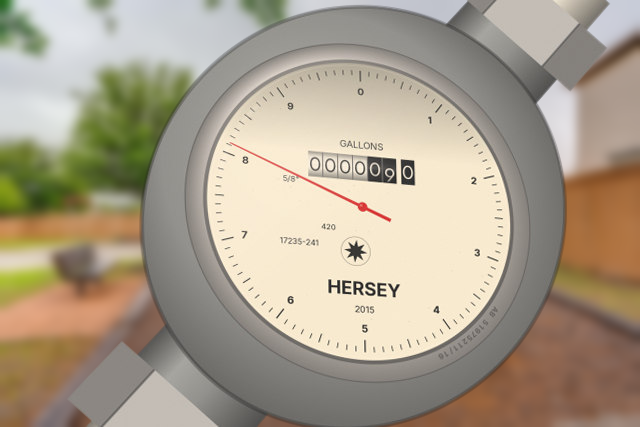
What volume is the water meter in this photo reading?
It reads 88.1 gal
